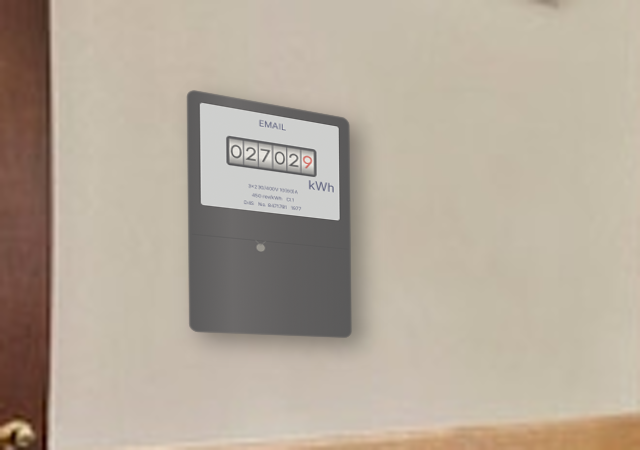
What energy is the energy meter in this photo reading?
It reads 2702.9 kWh
